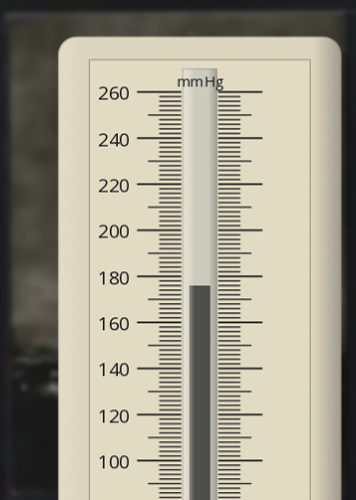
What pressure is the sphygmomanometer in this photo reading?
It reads 176 mmHg
